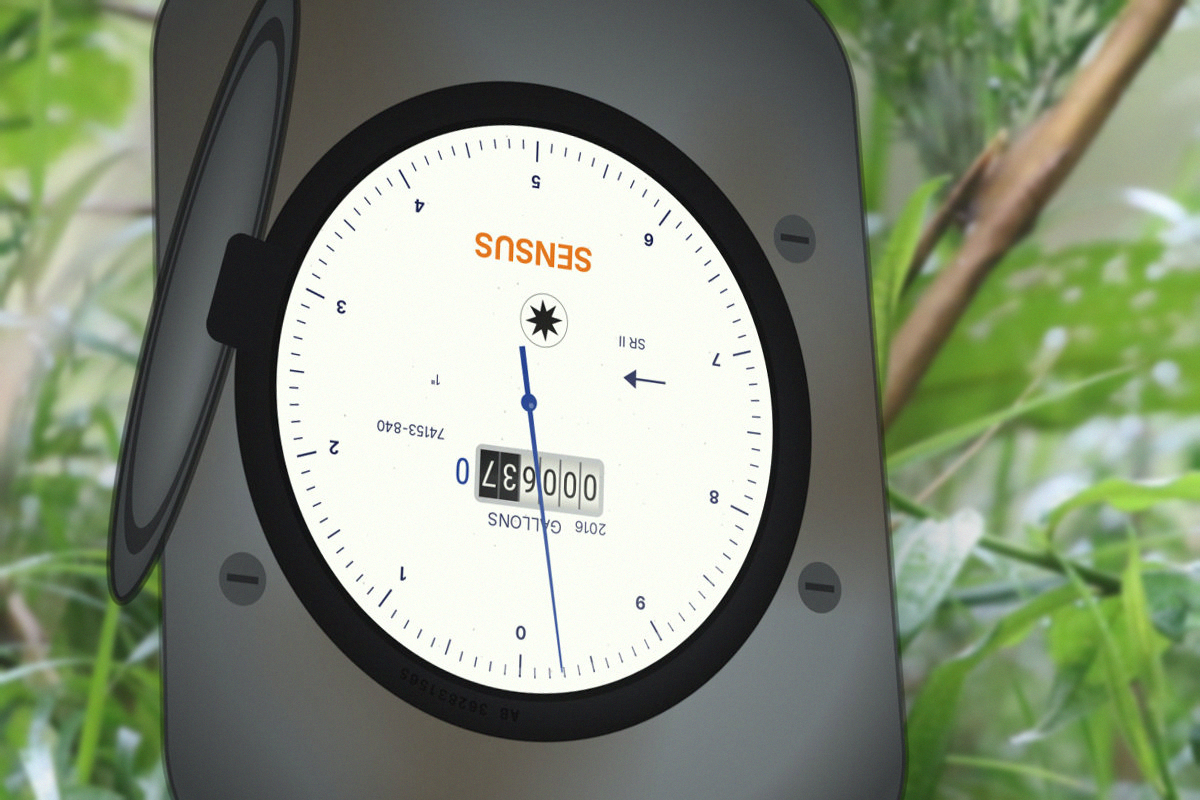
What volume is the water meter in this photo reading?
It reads 6369.7 gal
